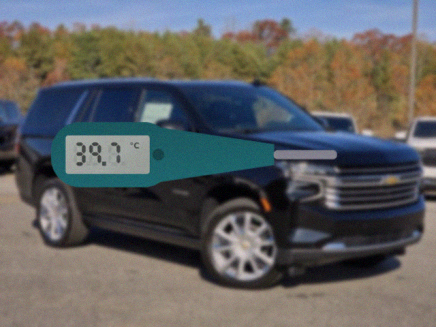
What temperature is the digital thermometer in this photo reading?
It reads 39.7 °C
